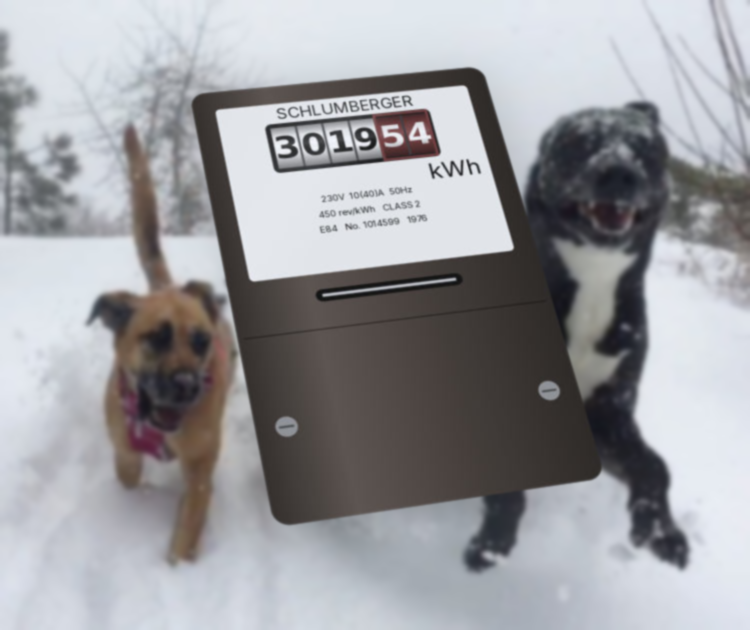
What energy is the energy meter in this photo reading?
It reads 3019.54 kWh
